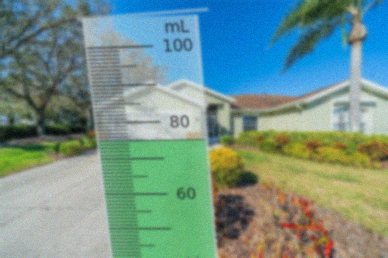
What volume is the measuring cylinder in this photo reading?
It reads 75 mL
